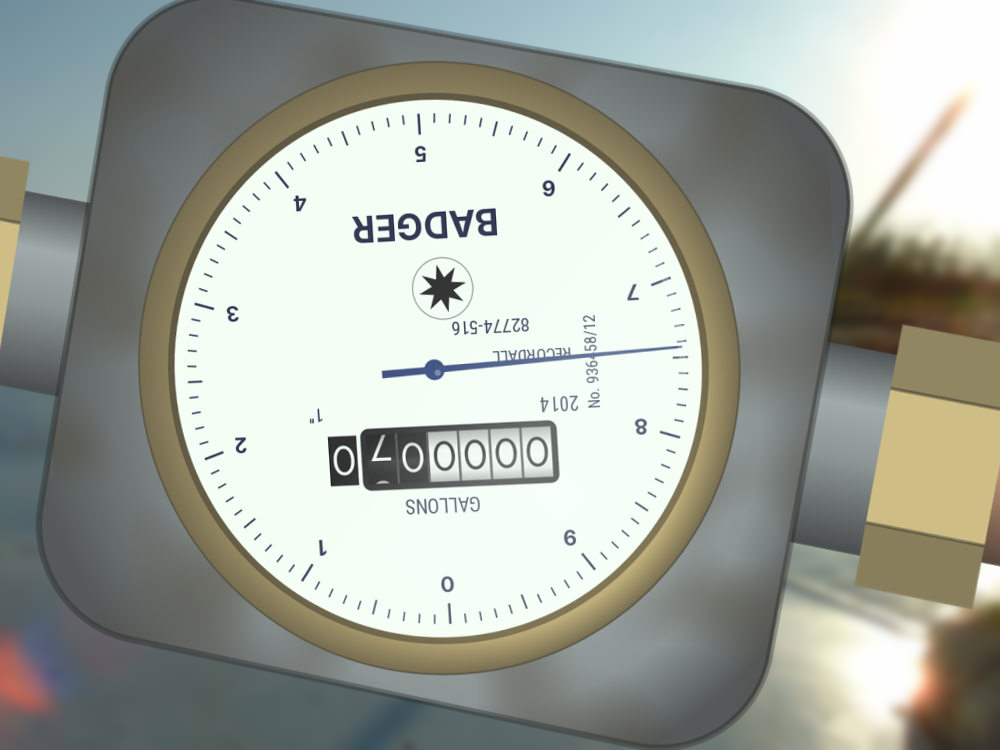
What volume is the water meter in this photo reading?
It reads 67.4 gal
